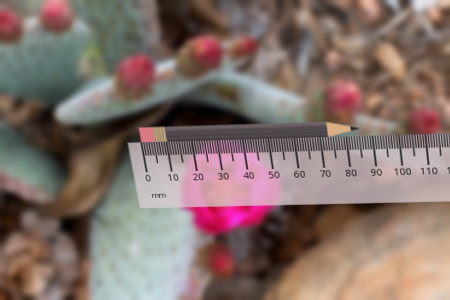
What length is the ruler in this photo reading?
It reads 85 mm
